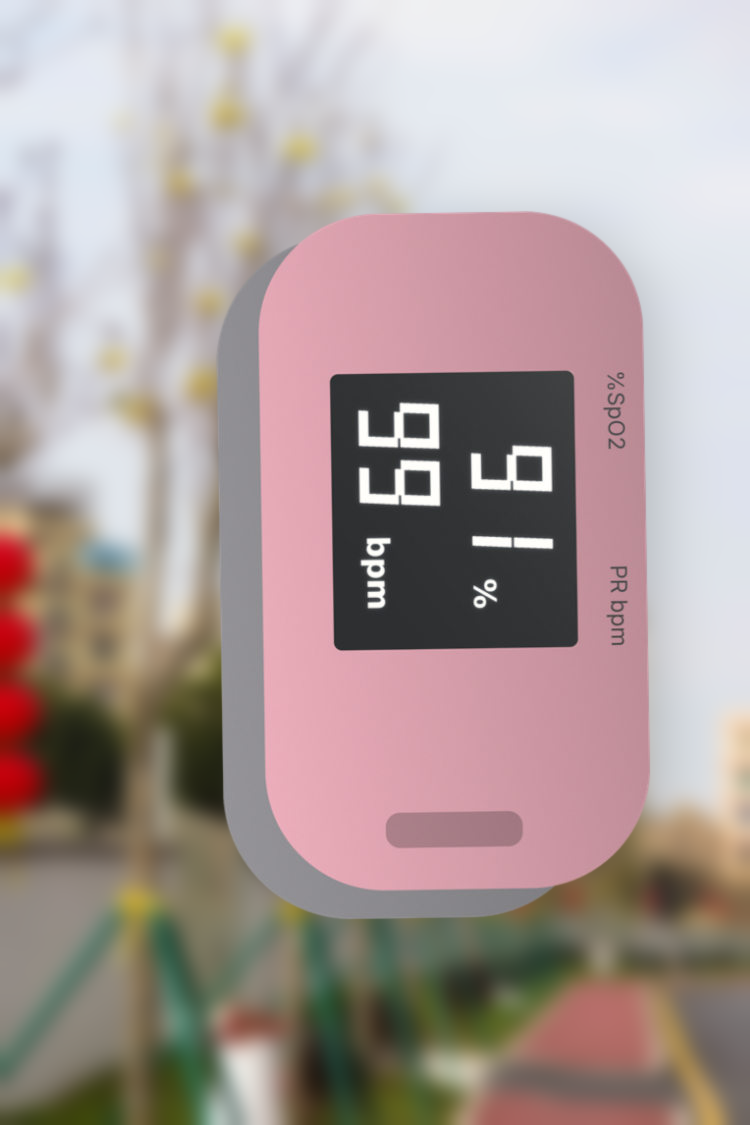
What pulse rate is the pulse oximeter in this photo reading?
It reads 99 bpm
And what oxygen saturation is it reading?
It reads 91 %
